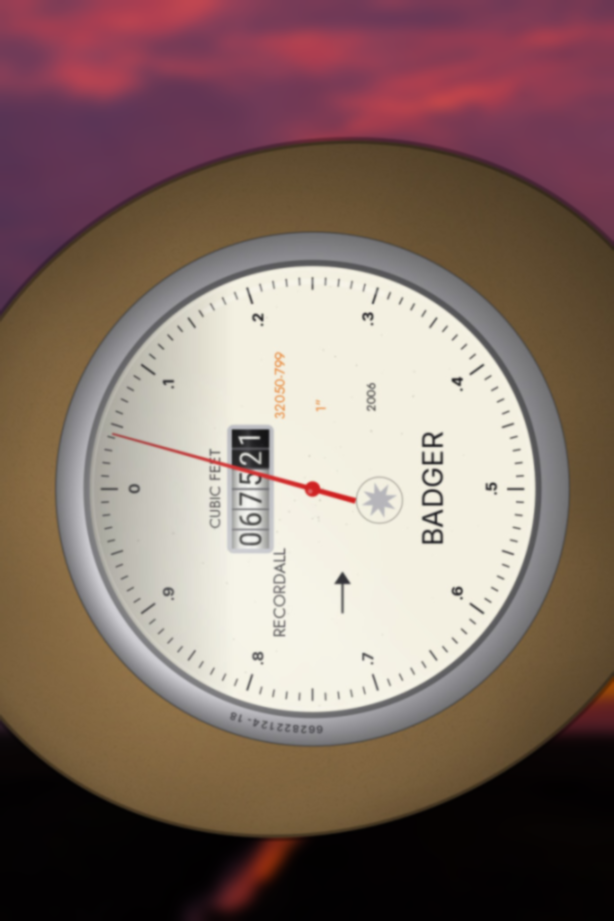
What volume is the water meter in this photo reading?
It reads 67521.04 ft³
